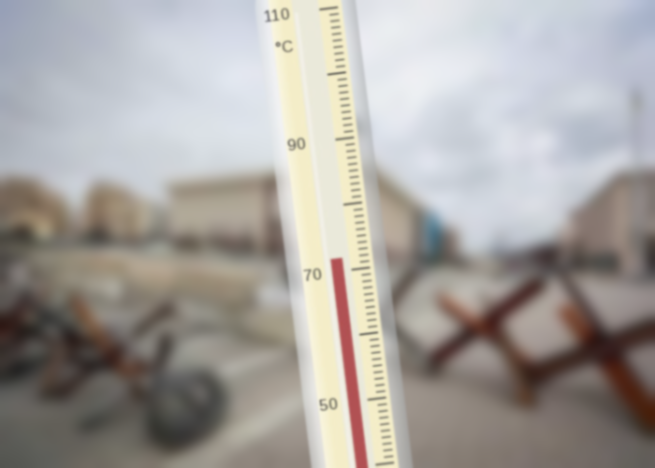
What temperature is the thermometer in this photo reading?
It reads 72 °C
